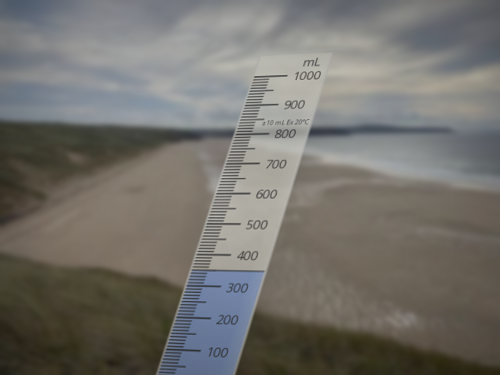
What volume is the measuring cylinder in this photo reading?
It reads 350 mL
